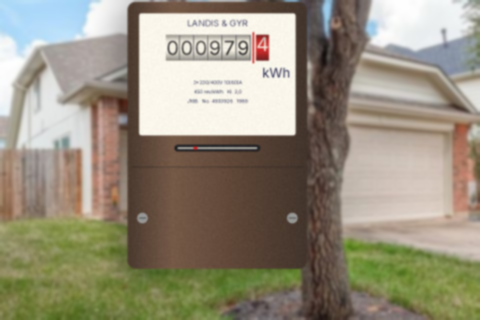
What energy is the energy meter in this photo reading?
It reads 979.4 kWh
